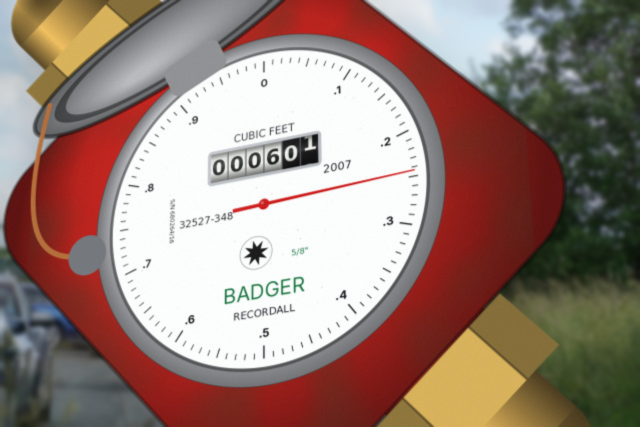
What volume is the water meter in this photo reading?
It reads 601.24 ft³
